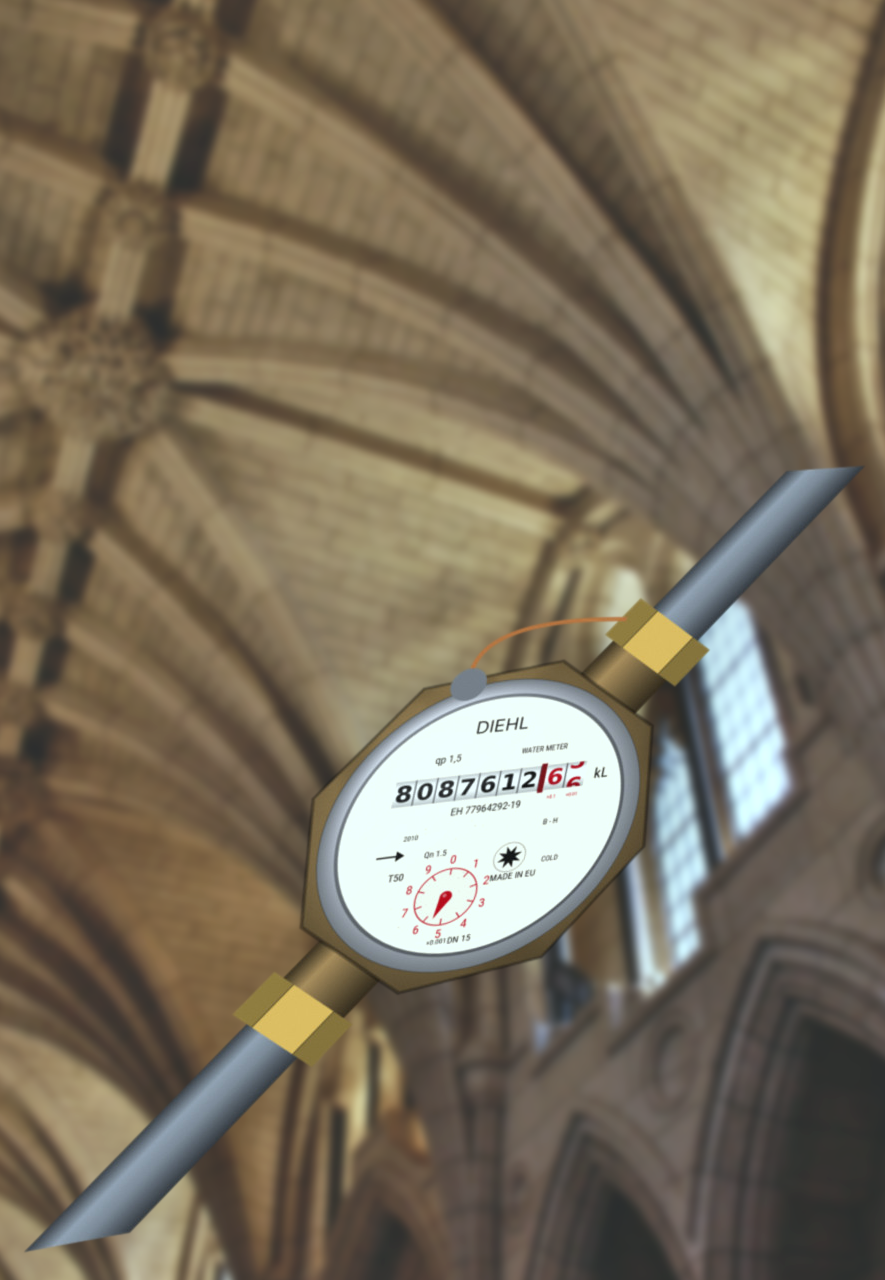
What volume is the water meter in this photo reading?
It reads 8087612.655 kL
